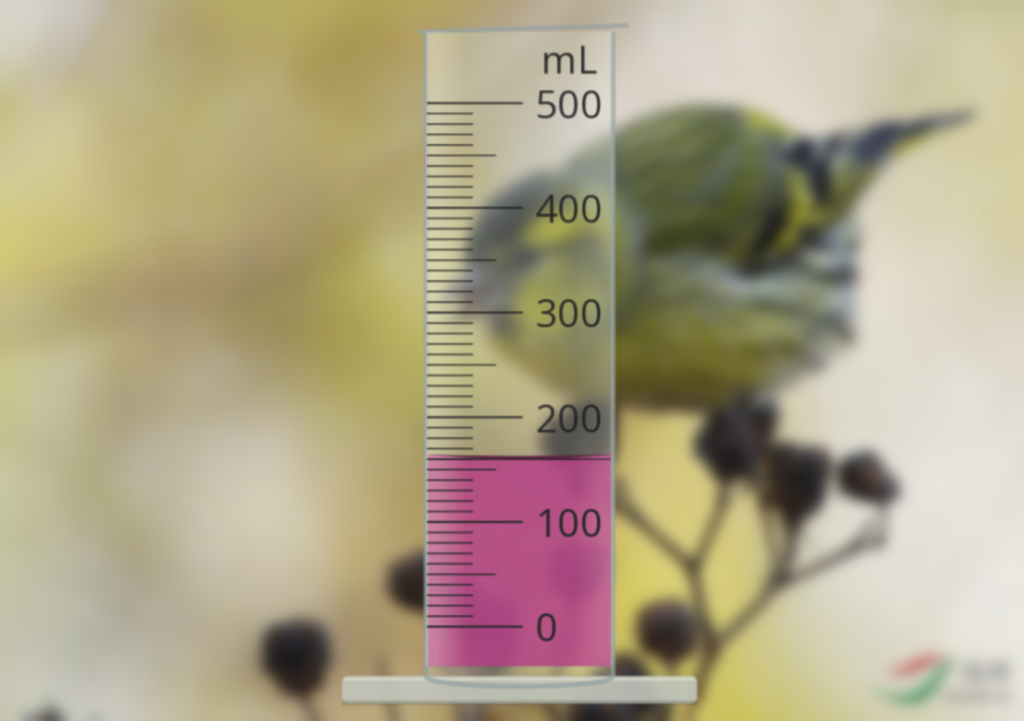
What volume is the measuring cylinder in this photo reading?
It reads 160 mL
